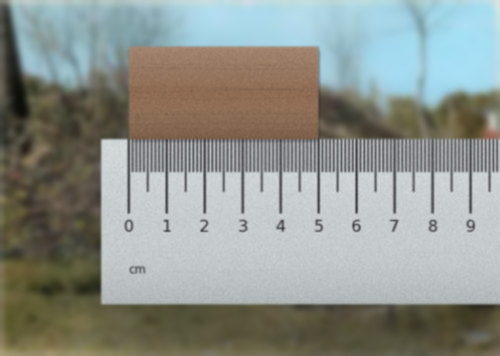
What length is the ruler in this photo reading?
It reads 5 cm
